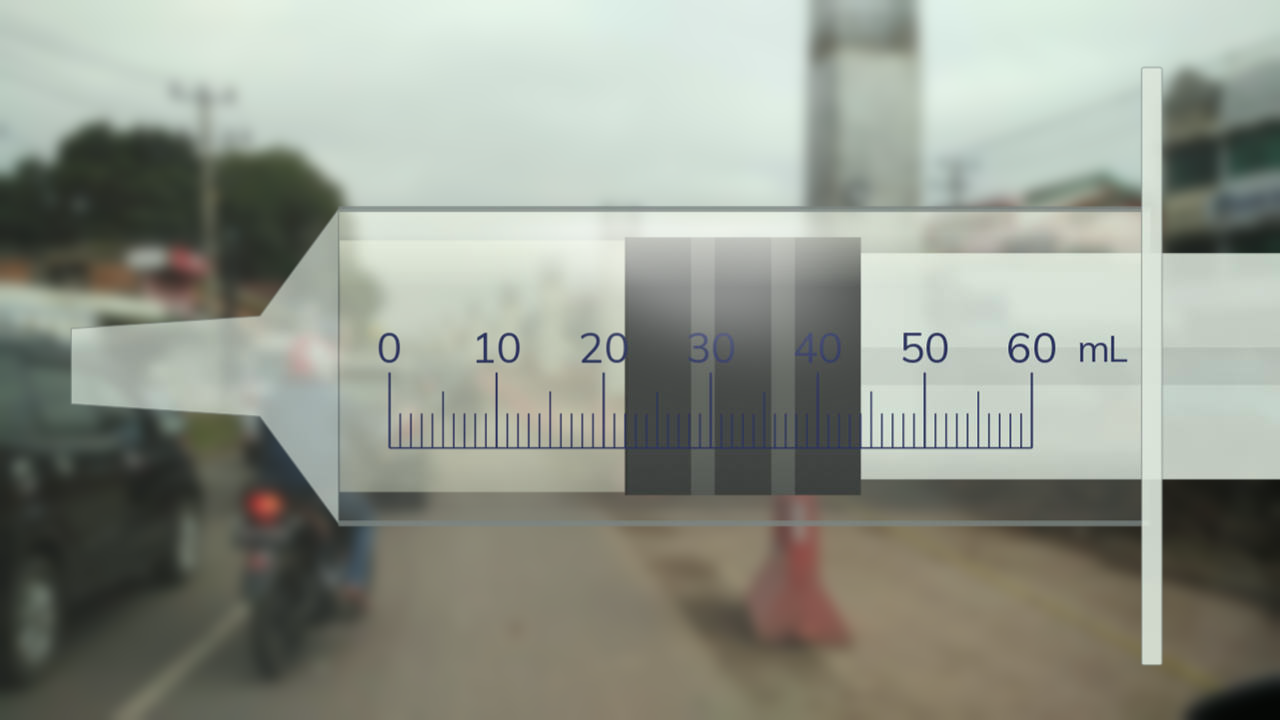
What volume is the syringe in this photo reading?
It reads 22 mL
